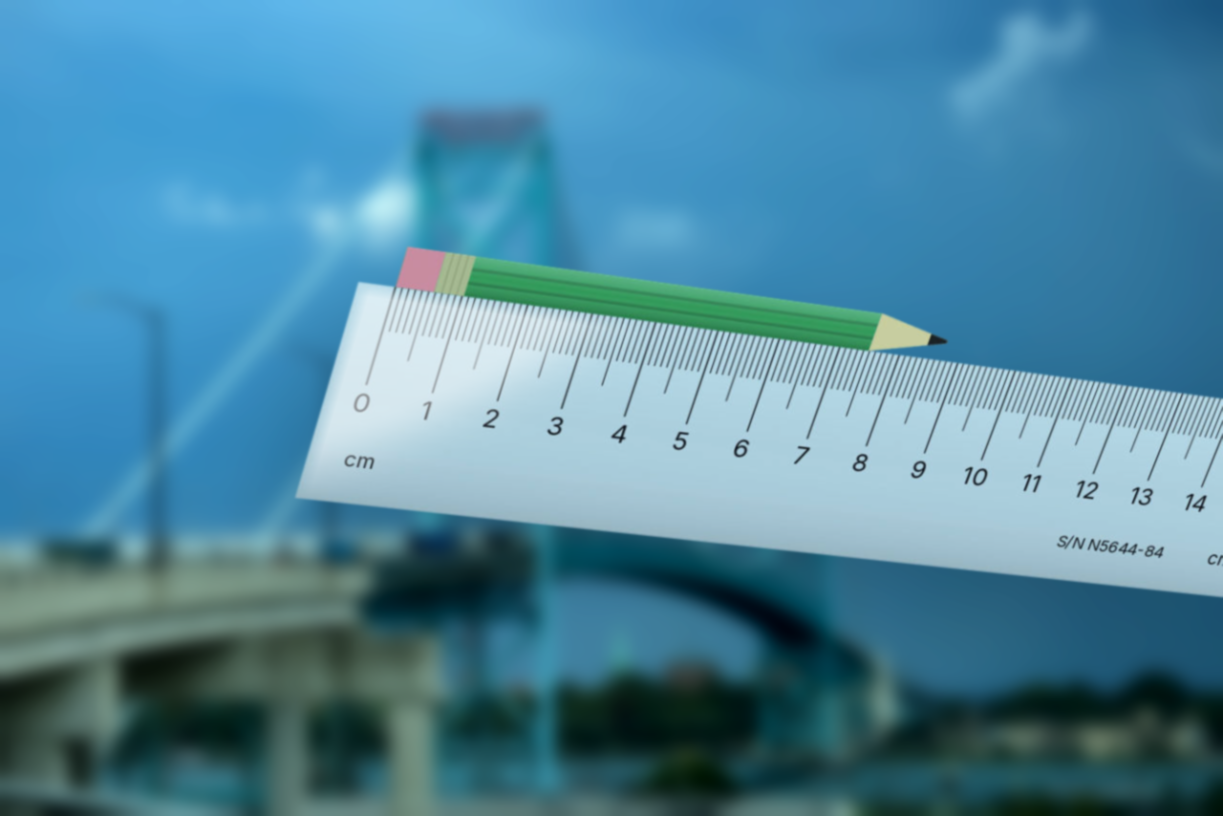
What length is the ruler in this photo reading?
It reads 8.7 cm
